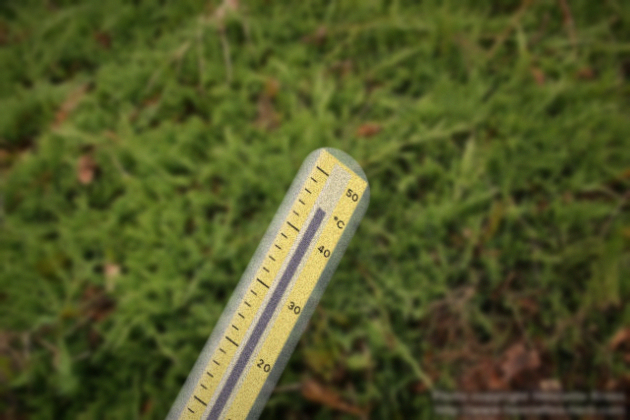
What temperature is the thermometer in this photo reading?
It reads 45 °C
